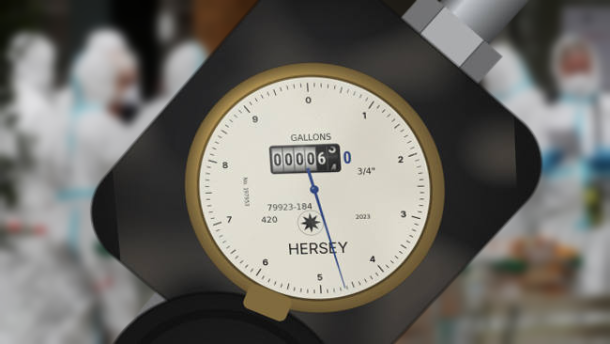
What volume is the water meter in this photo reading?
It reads 634.6 gal
